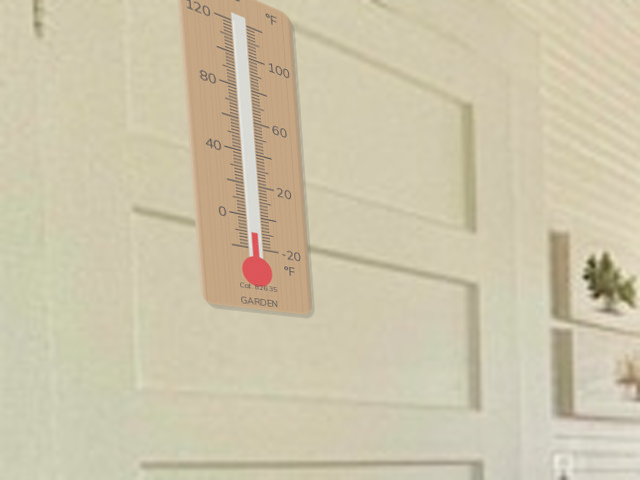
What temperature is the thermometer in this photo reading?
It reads -10 °F
